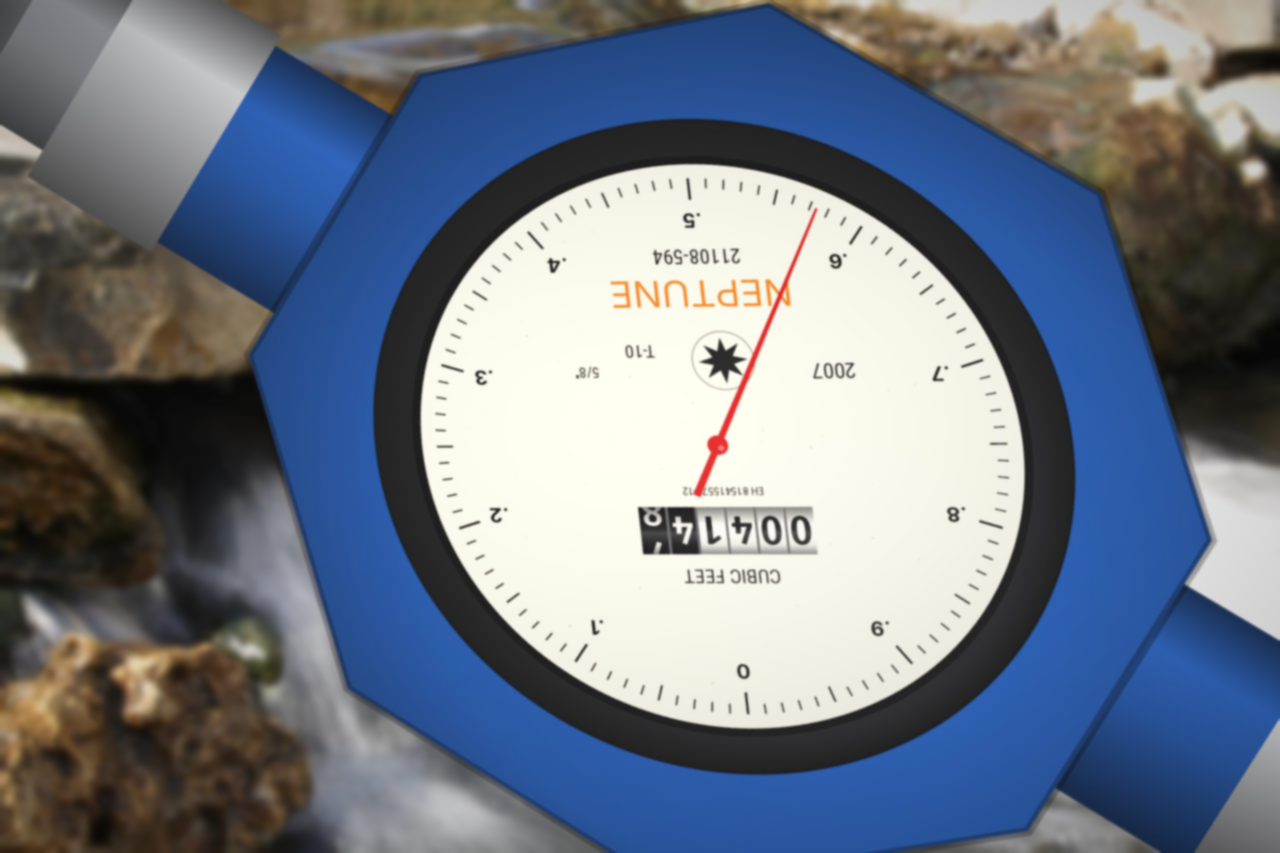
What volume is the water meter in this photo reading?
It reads 4147.57 ft³
